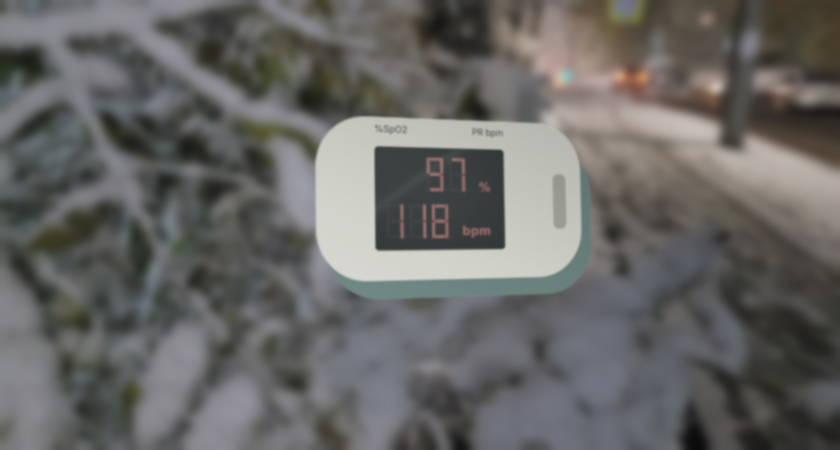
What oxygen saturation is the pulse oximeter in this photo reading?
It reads 97 %
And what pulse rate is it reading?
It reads 118 bpm
